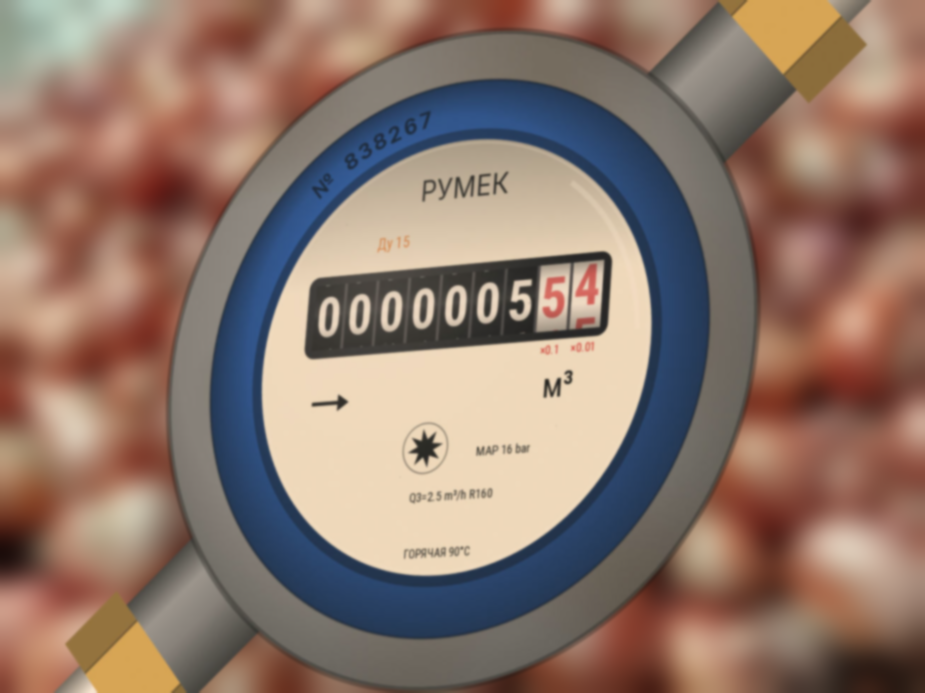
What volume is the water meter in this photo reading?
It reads 5.54 m³
